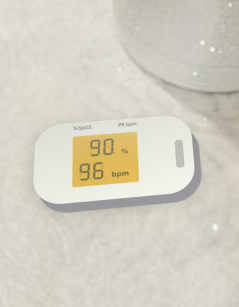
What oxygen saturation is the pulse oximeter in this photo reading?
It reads 90 %
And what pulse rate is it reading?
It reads 96 bpm
